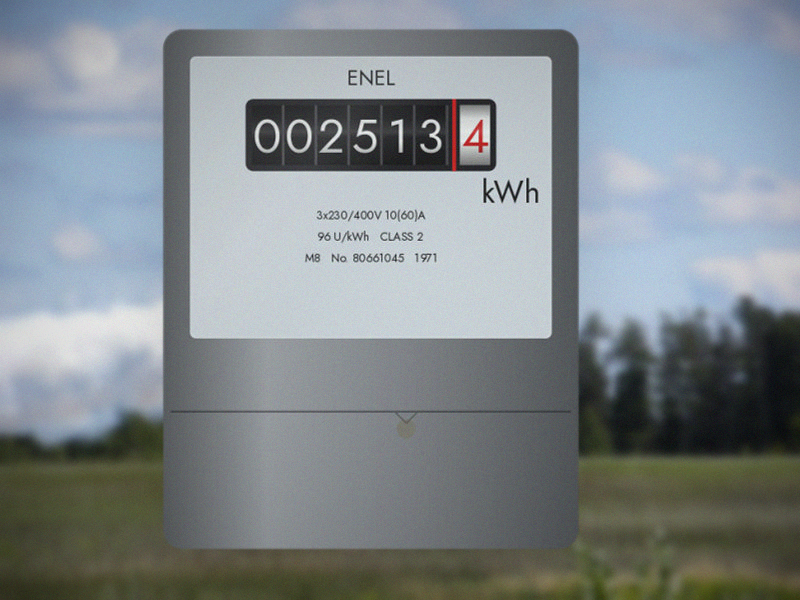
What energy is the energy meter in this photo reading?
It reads 2513.4 kWh
